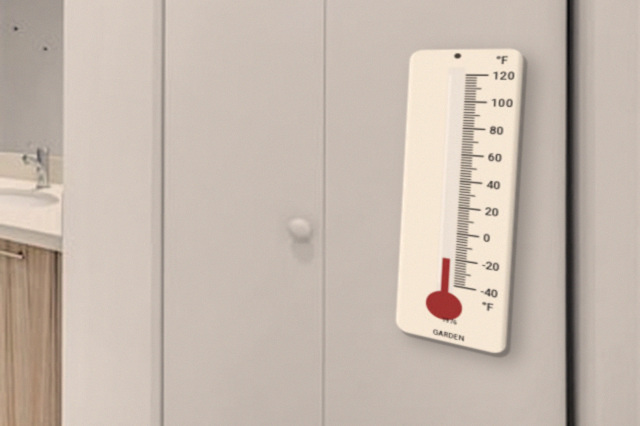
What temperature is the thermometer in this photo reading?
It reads -20 °F
